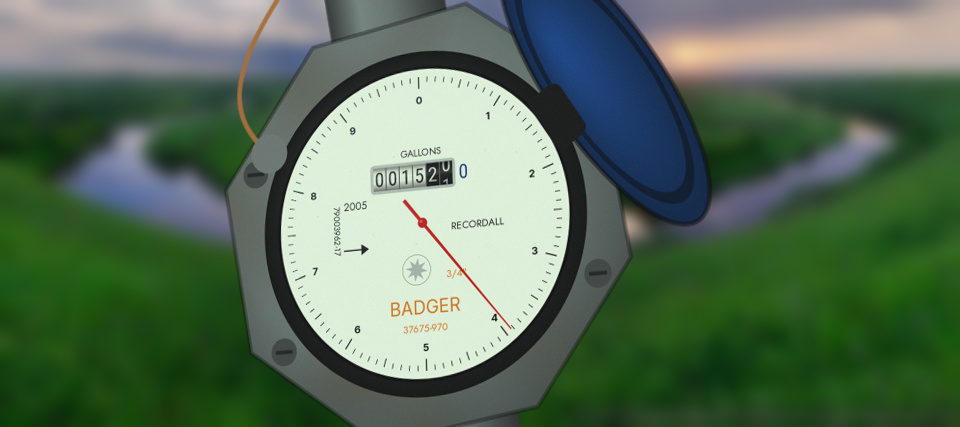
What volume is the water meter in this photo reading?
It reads 15203.9 gal
